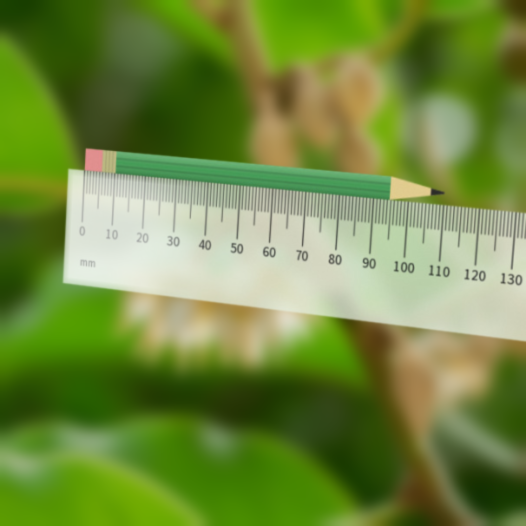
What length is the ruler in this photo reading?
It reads 110 mm
